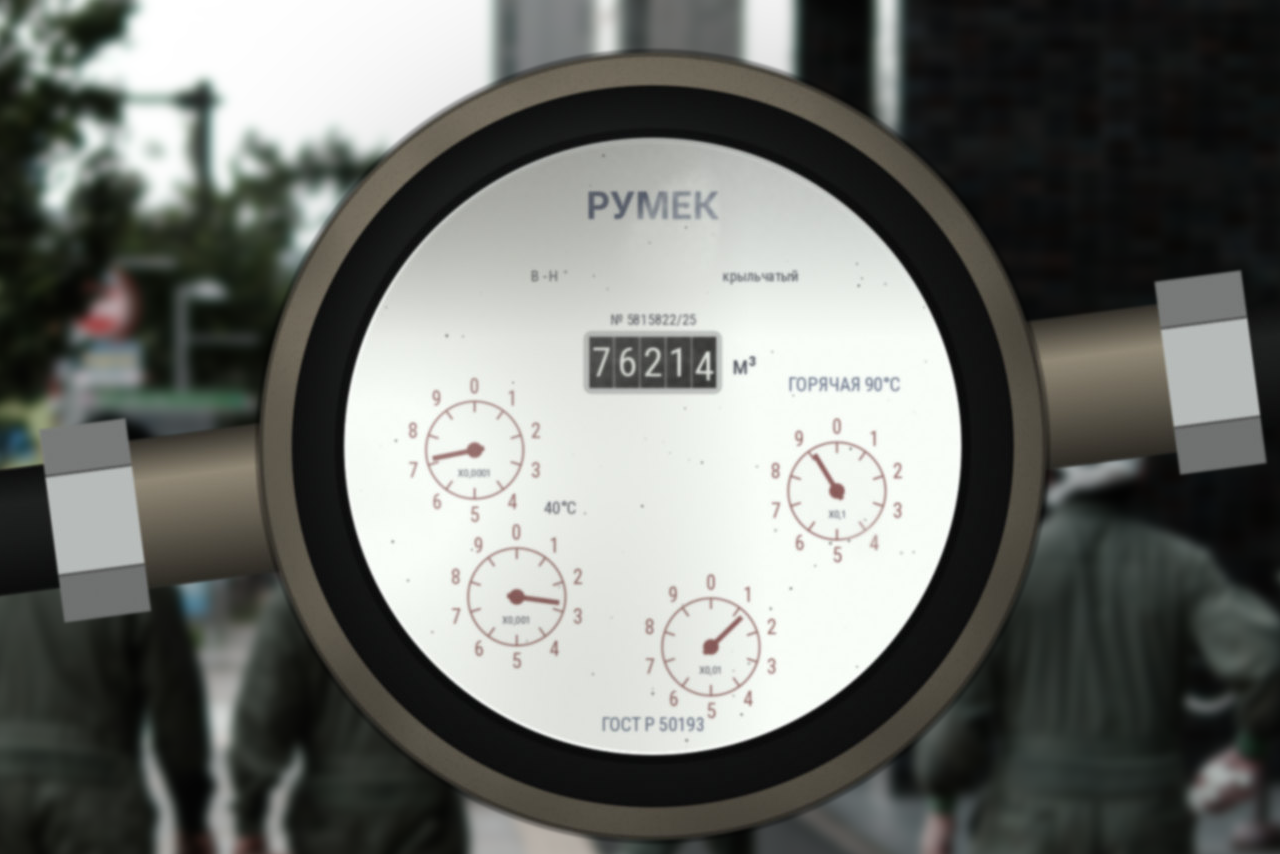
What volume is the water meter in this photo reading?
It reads 76213.9127 m³
